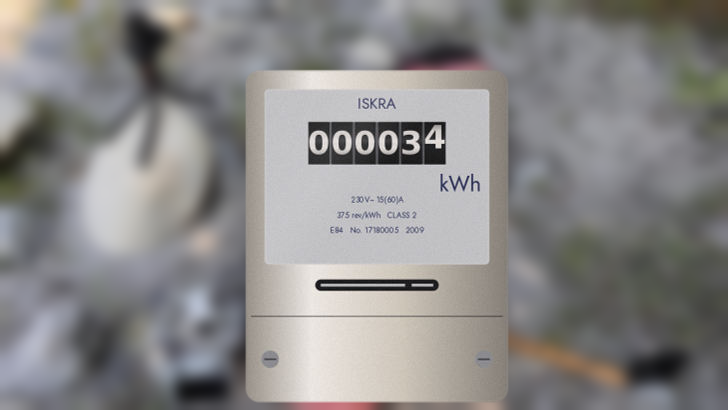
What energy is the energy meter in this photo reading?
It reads 34 kWh
